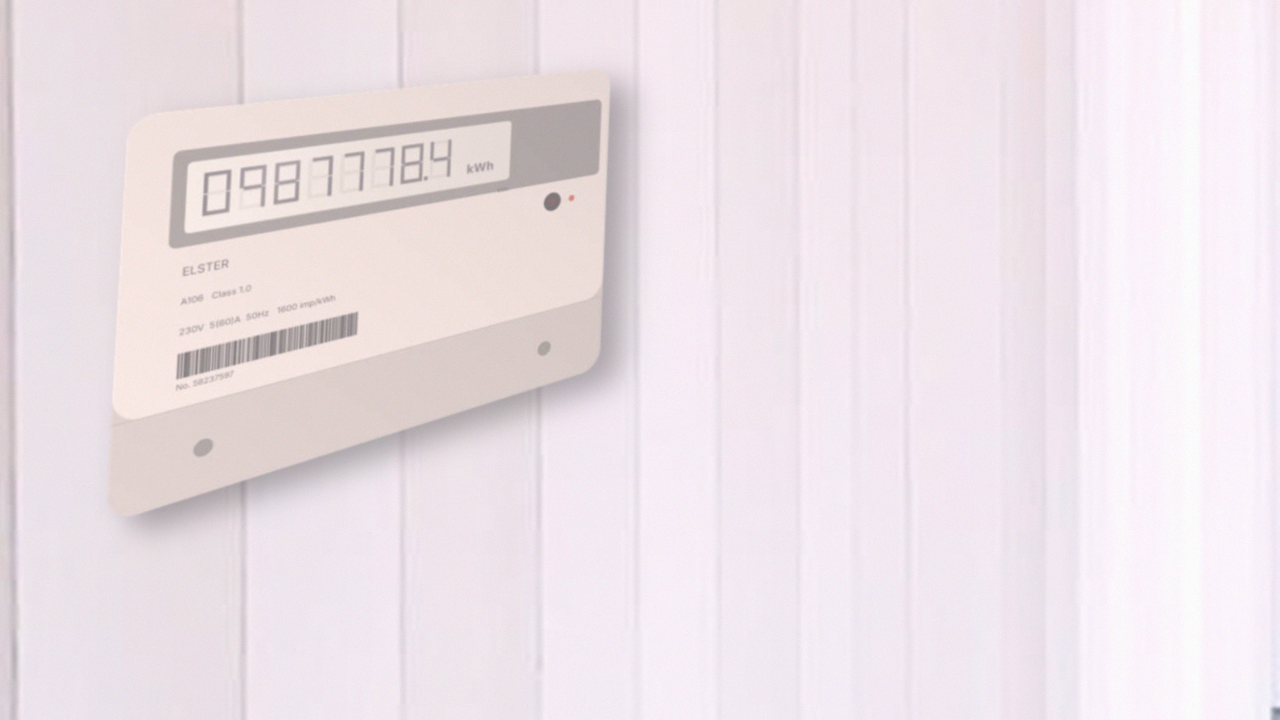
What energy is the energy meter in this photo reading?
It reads 987778.4 kWh
